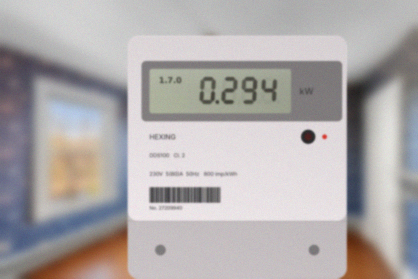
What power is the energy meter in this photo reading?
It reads 0.294 kW
